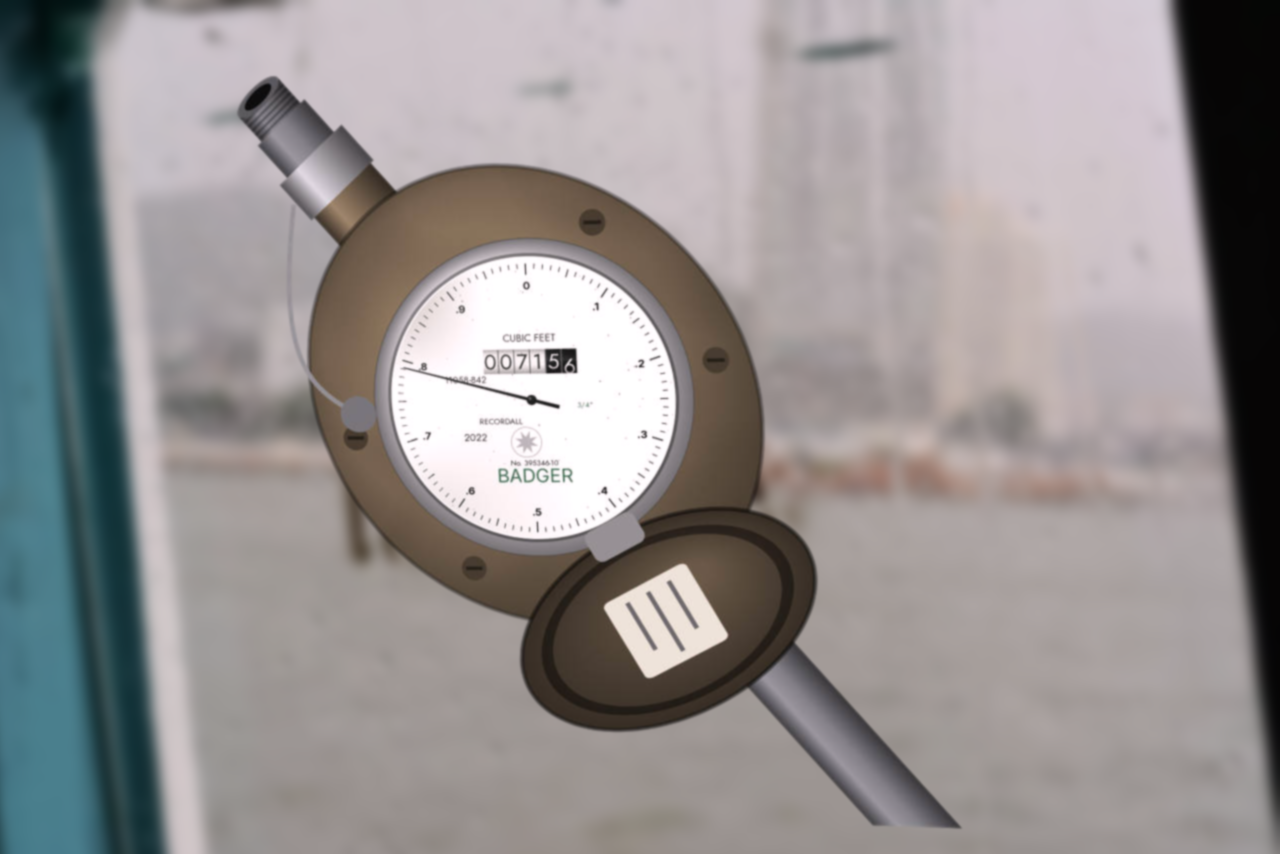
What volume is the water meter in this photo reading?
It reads 7155.79 ft³
